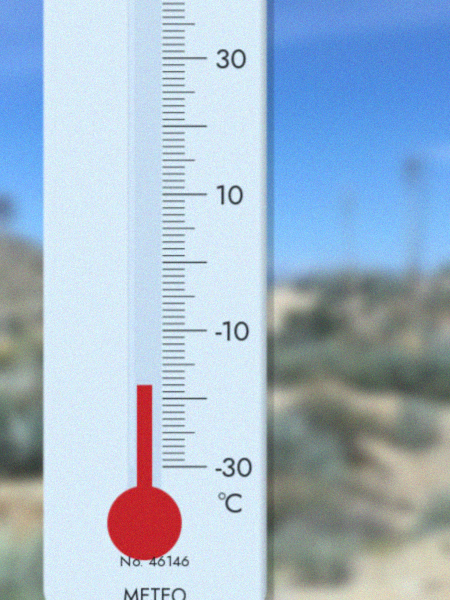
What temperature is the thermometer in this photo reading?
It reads -18 °C
